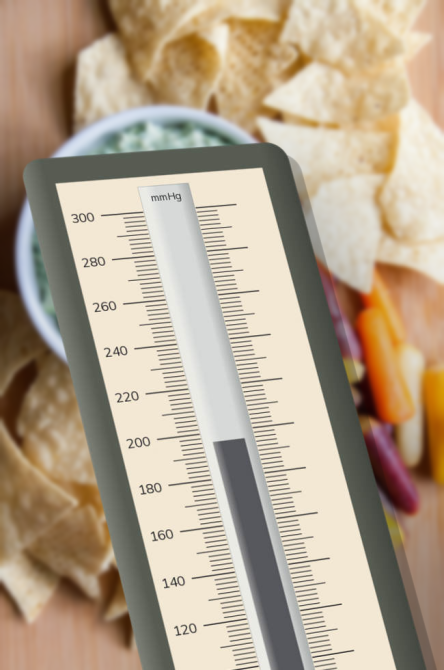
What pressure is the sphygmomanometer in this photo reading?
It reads 196 mmHg
